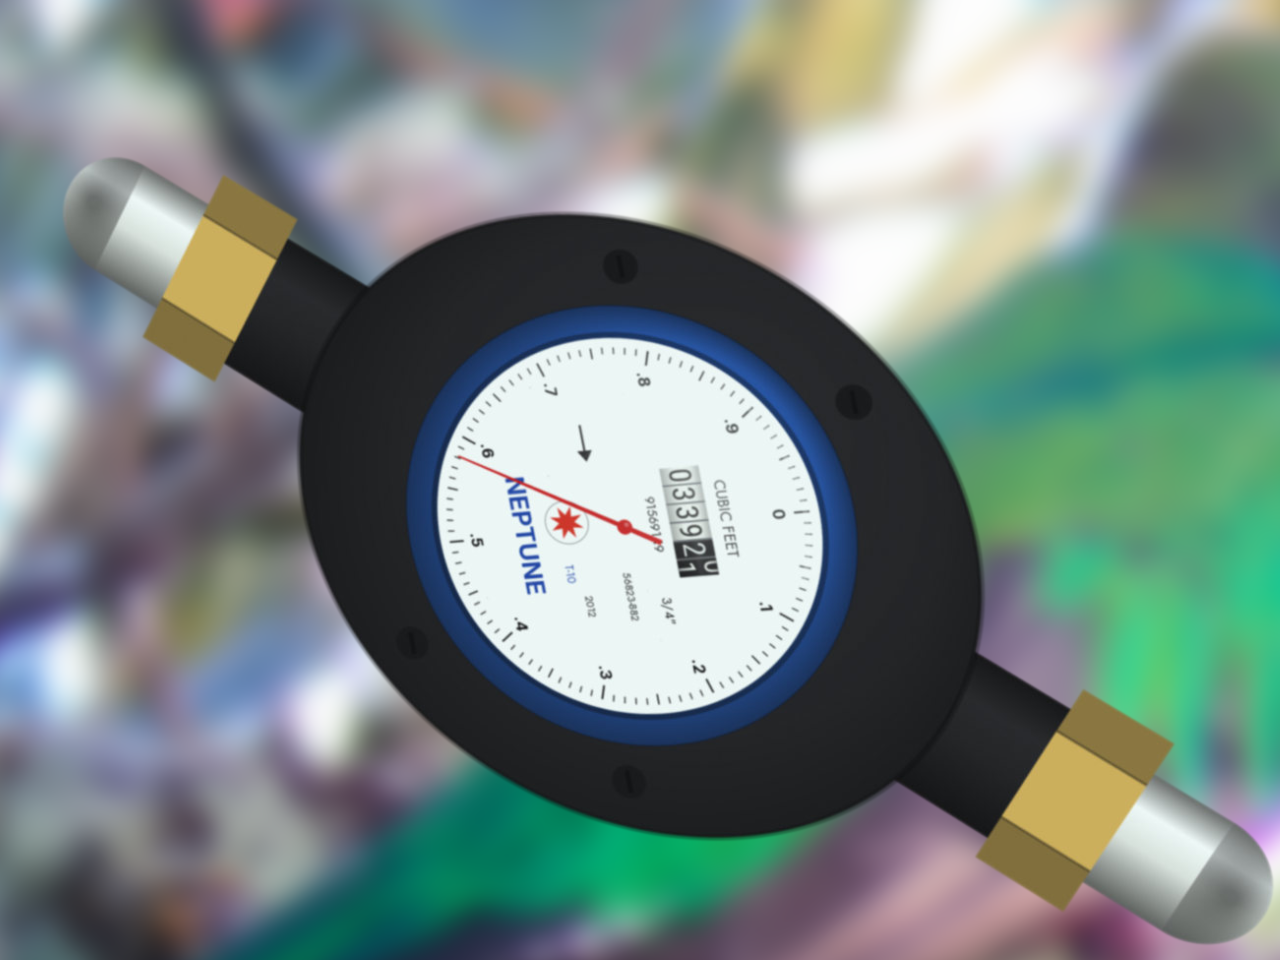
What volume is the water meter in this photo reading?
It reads 33920.58 ft³
